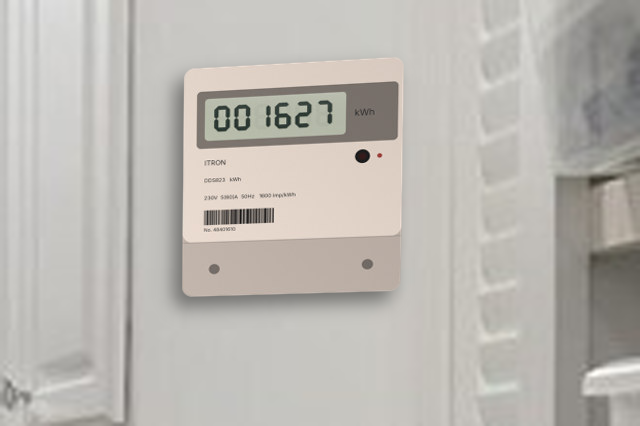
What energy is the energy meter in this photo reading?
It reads 1627 kWh
